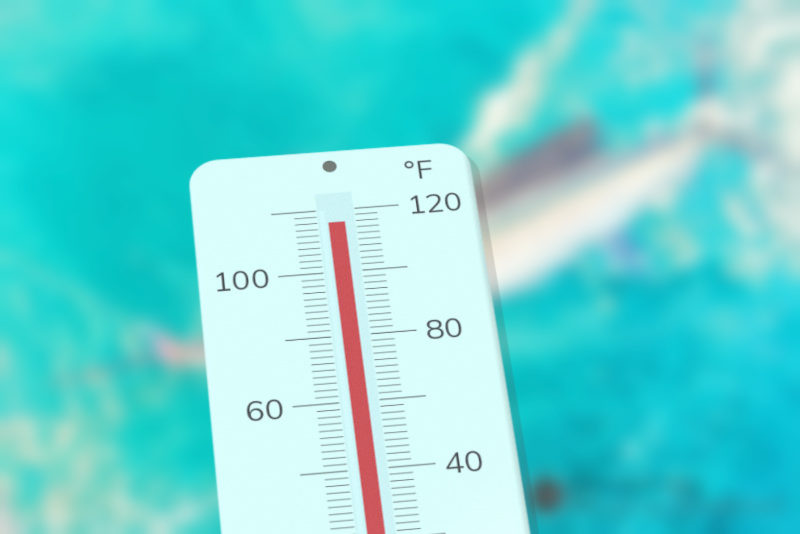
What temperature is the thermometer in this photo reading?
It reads 116 °F
